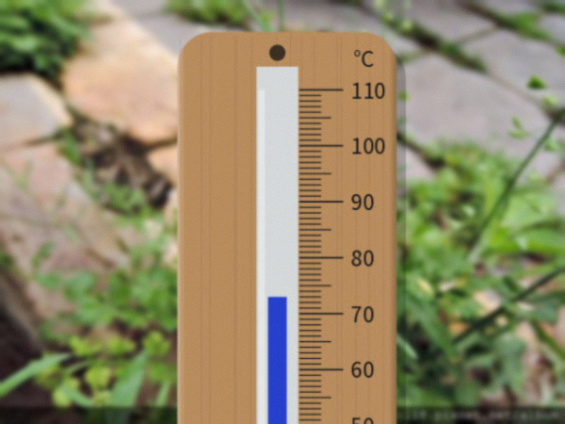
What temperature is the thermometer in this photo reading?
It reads 73 °C
